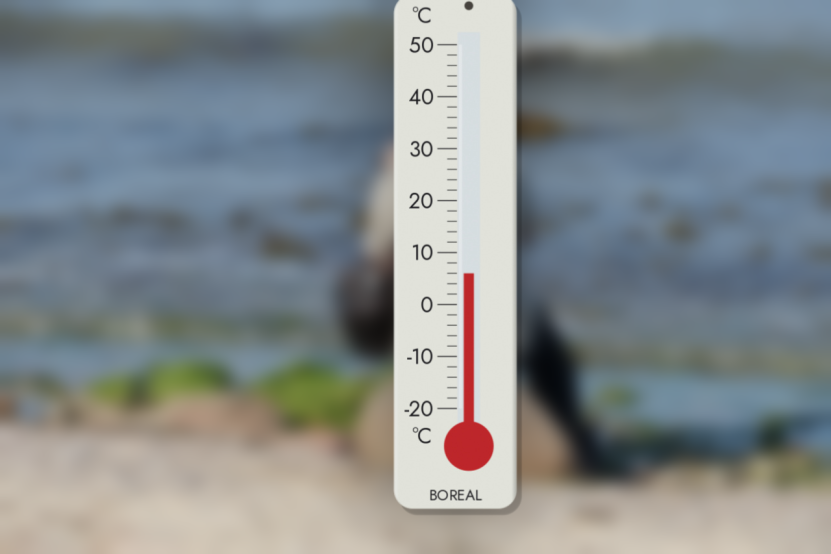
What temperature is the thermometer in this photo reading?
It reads 6 °C
